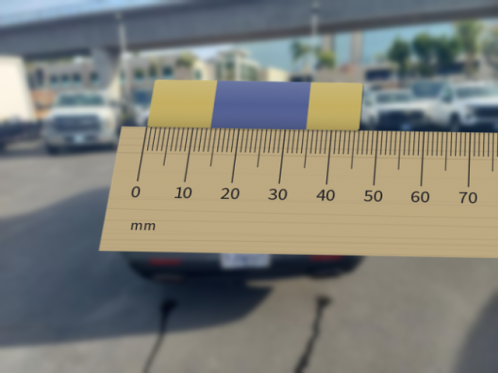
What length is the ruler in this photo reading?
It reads 46 mm
